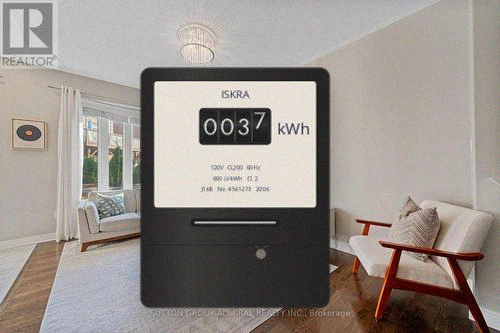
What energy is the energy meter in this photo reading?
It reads 37 kWh
